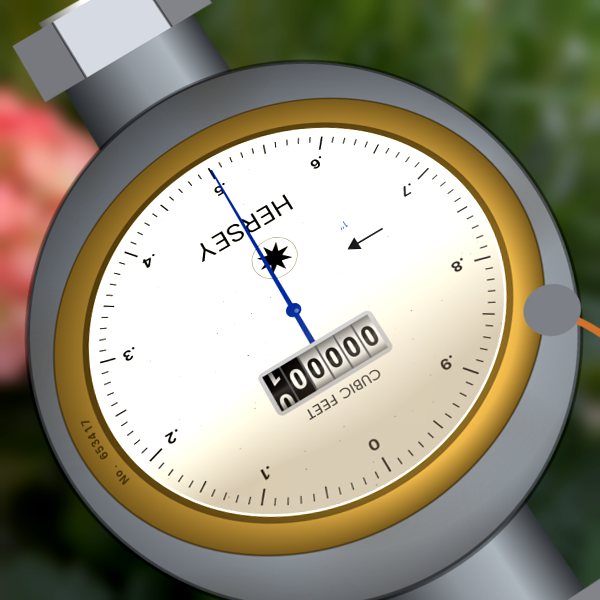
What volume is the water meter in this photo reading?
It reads 0.50 ft³
